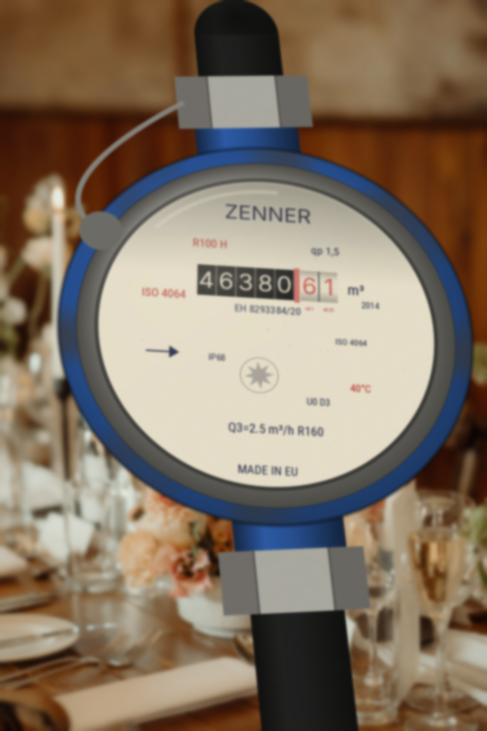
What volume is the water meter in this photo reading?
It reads 46380.61 m³
